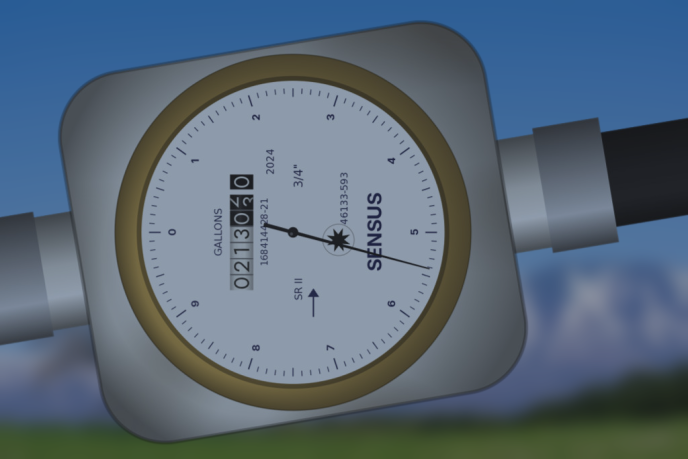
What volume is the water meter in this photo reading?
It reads 213025.4 gal
